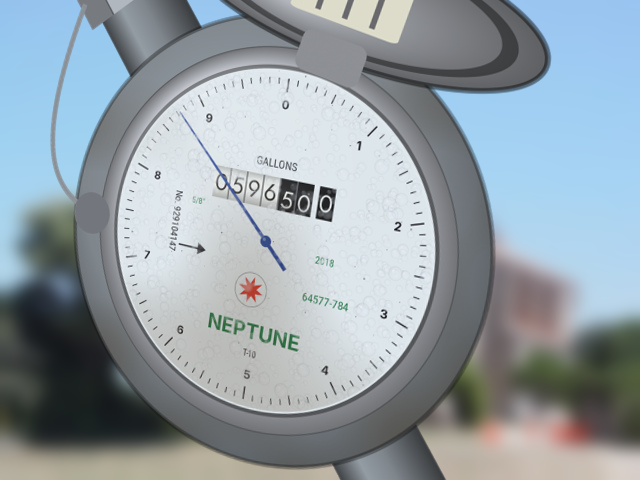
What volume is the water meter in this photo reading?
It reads 596498.7 gal
